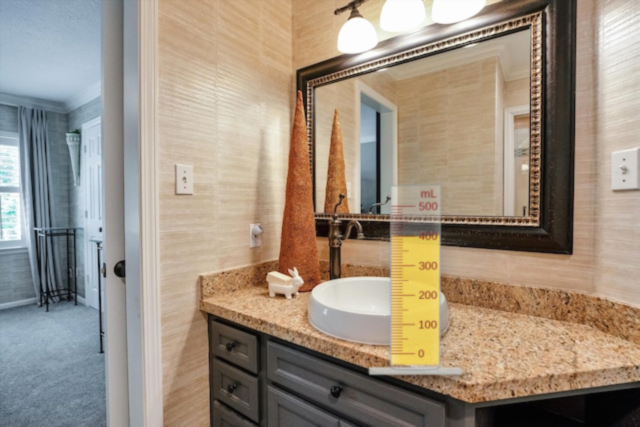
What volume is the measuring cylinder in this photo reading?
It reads 400 mL
